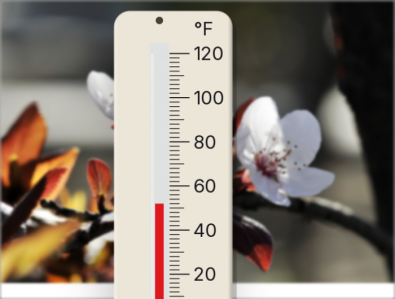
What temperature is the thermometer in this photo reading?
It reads 52 °F
